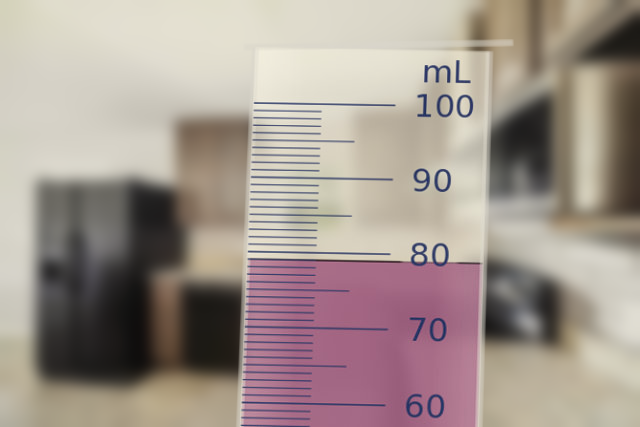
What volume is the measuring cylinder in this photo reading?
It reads 79 mL
